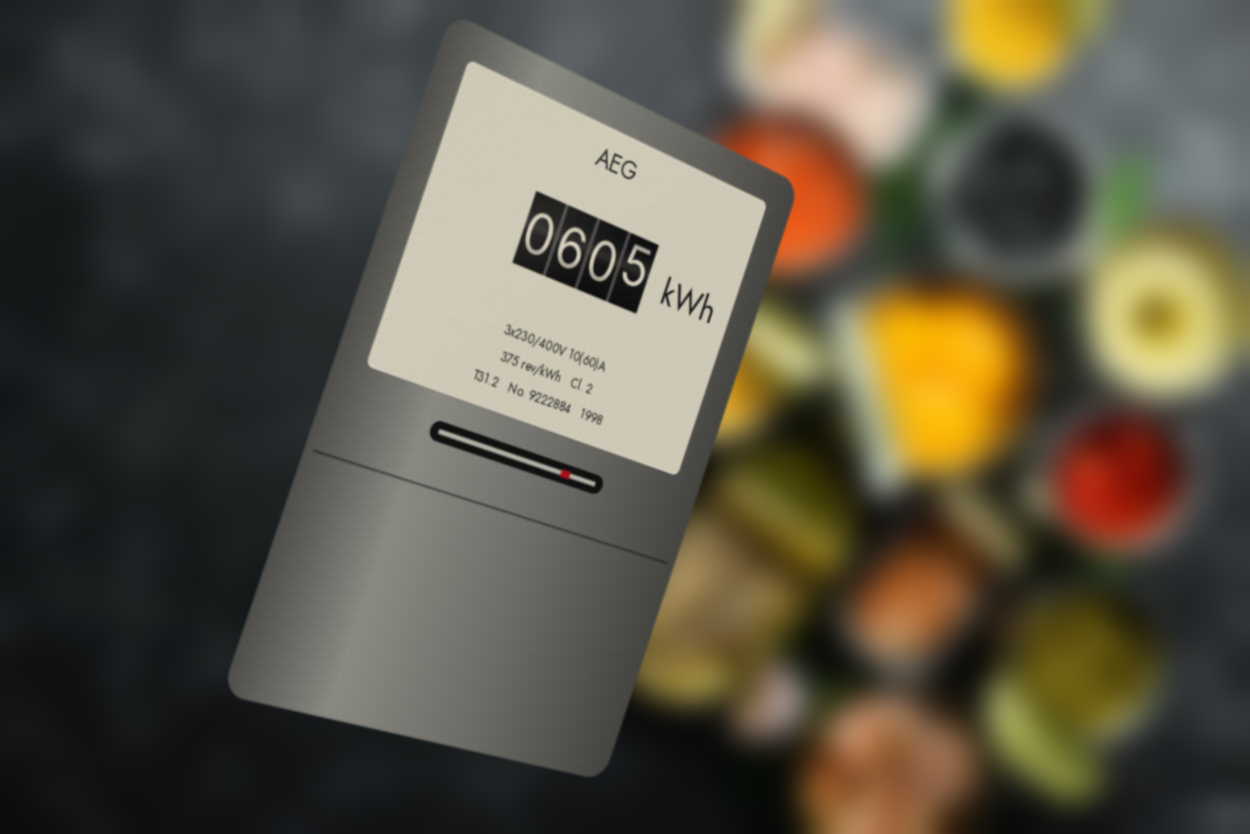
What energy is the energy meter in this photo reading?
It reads 605 kWh
